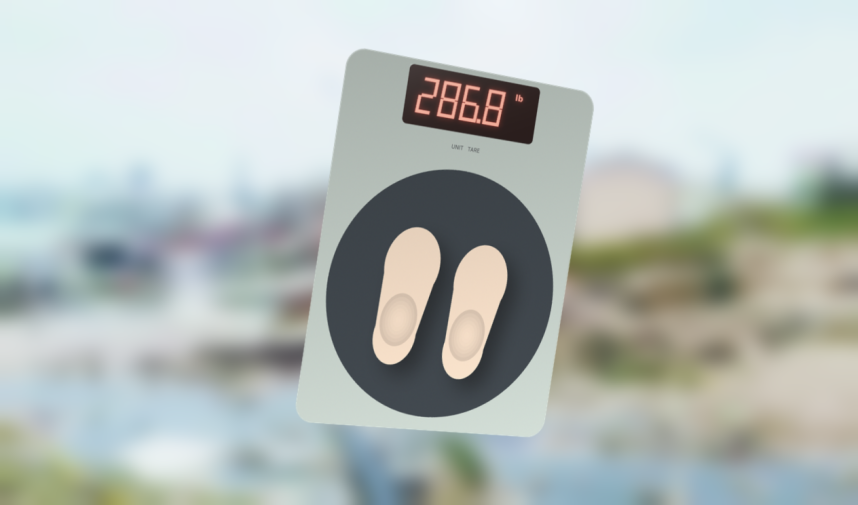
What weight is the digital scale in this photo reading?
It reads 286.8 lb
